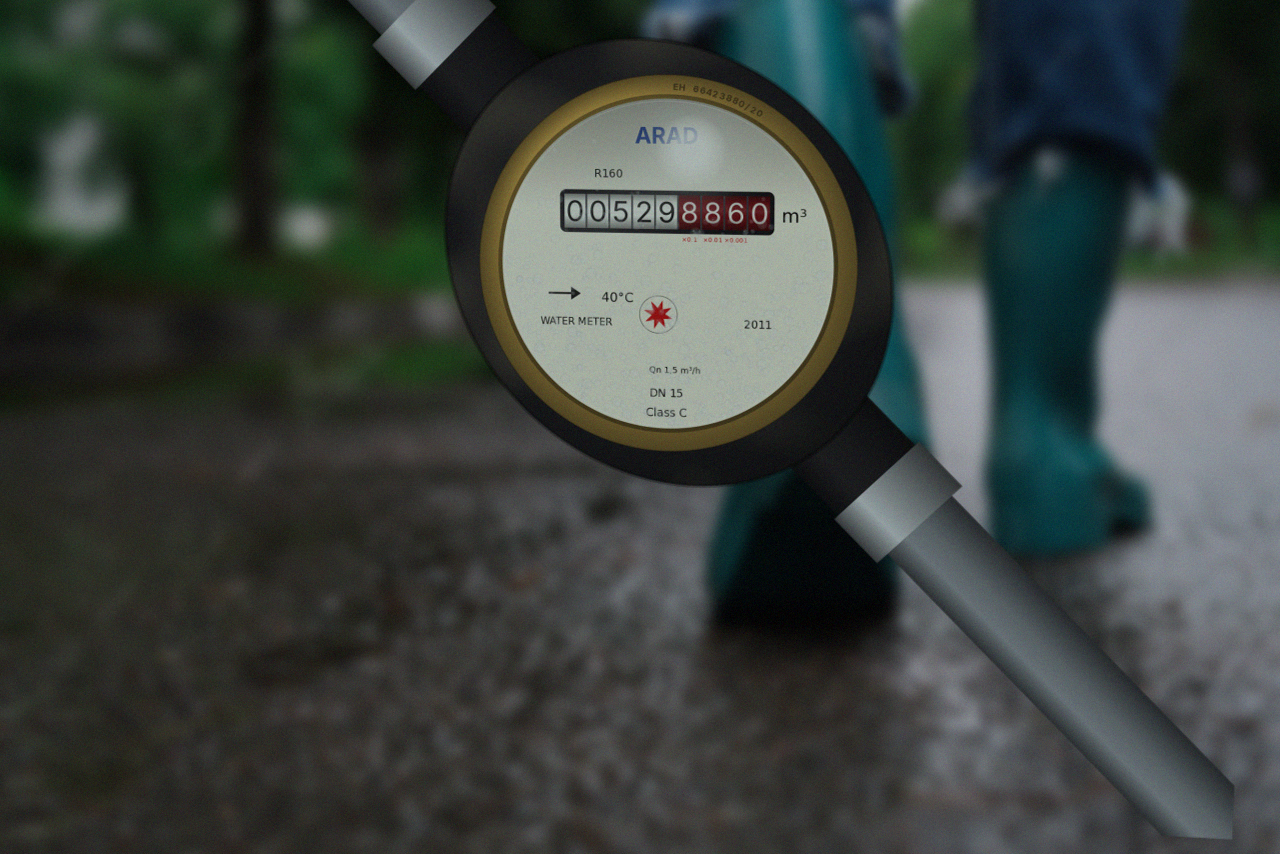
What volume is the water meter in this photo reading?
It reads 529.8860 m³
